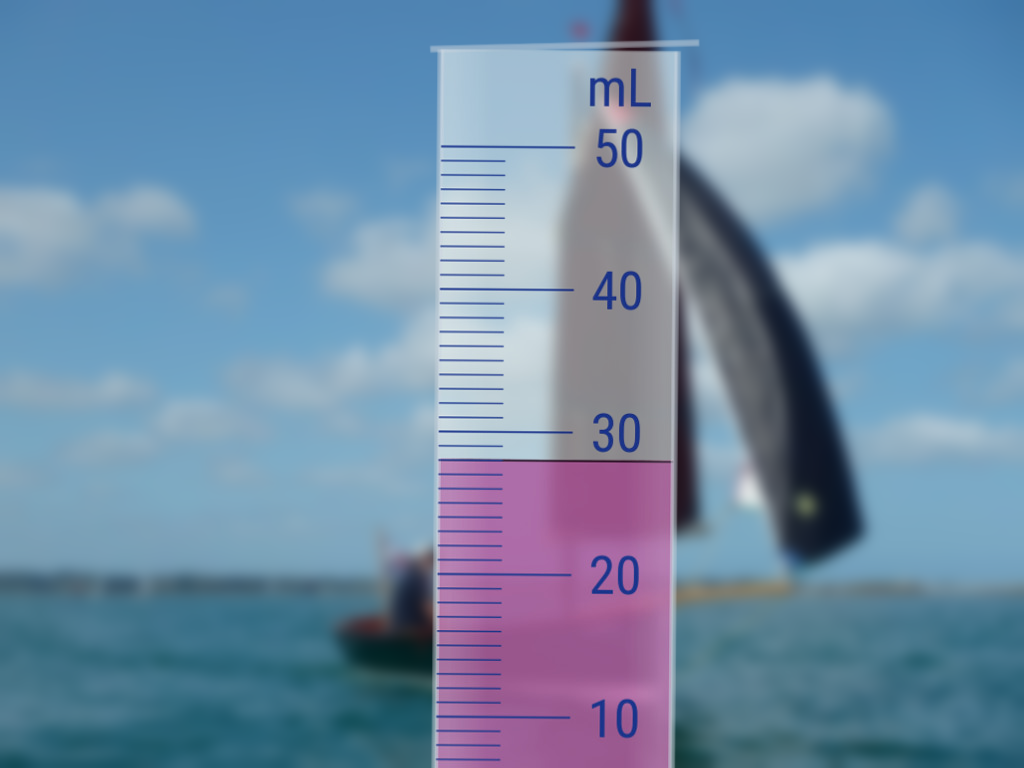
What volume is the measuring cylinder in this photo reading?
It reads 28 mL
